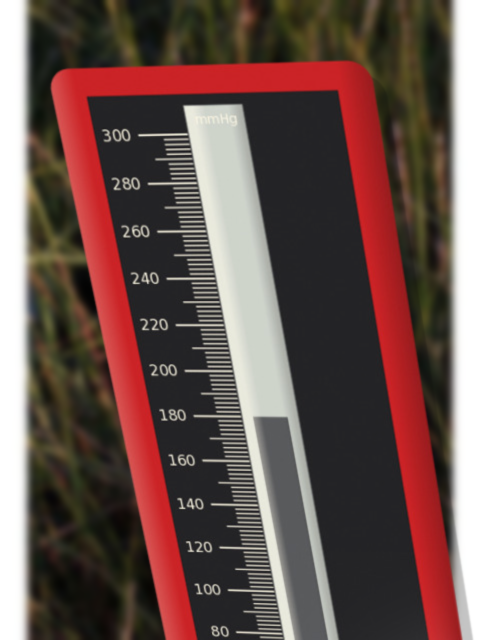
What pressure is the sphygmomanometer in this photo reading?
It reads 180 mmHg
